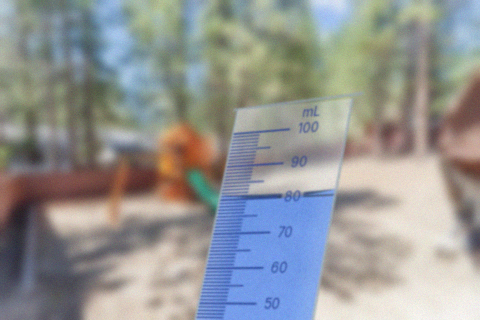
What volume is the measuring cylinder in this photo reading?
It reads 80 mL
